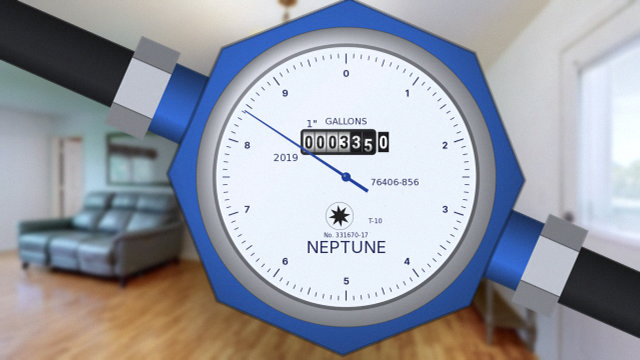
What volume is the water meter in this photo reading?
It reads 3348.4 gal
